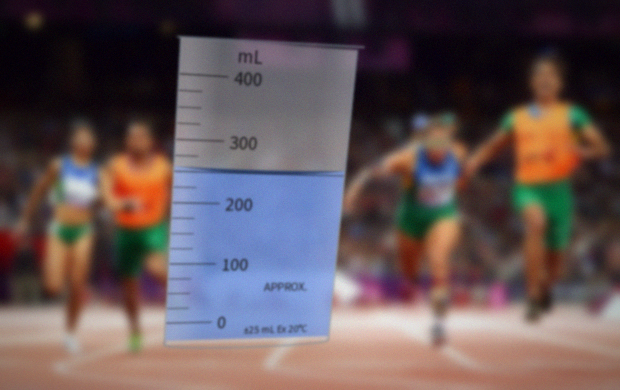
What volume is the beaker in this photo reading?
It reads 250 mL
